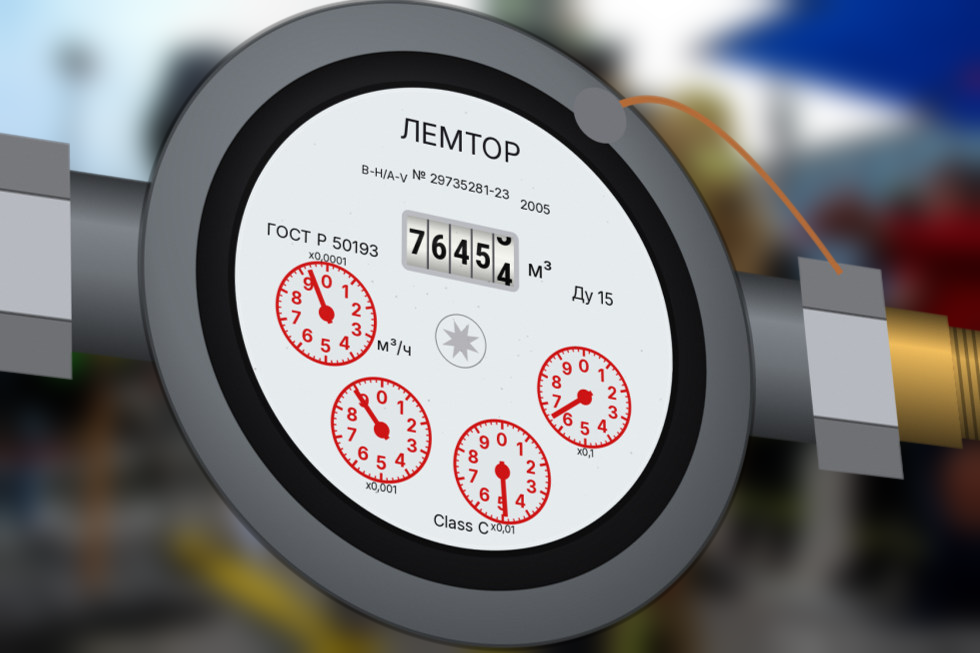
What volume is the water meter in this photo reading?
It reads 76453.6489 m³
